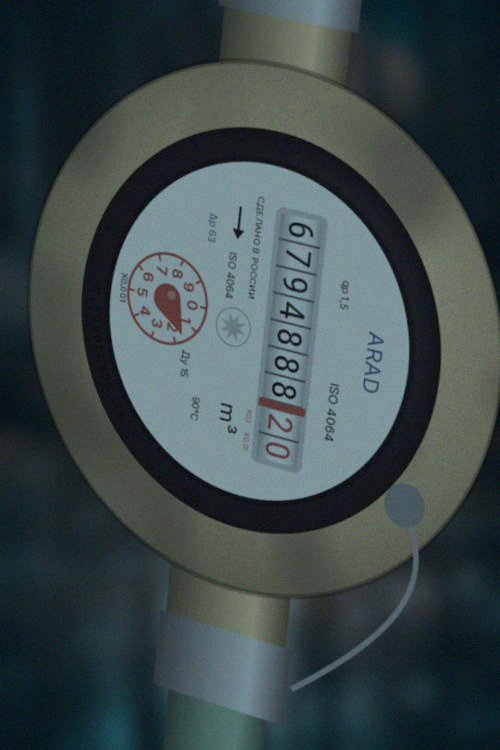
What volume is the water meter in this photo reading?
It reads 6794888.201 m³
